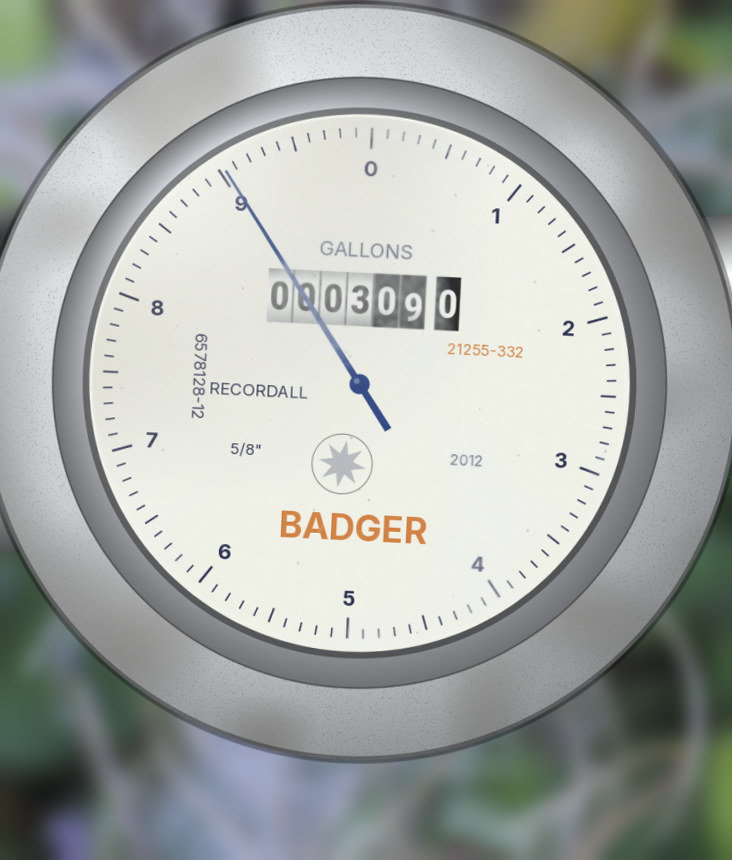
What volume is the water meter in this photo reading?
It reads 3089.0 gal
